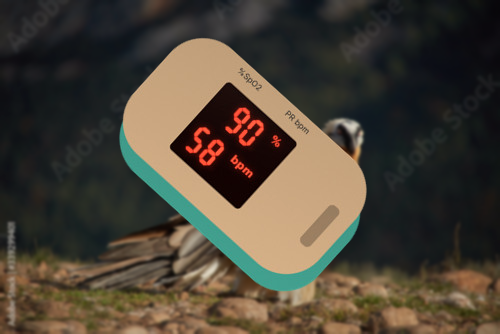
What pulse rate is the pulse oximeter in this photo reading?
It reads 58 bpm
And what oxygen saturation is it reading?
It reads 90 %
